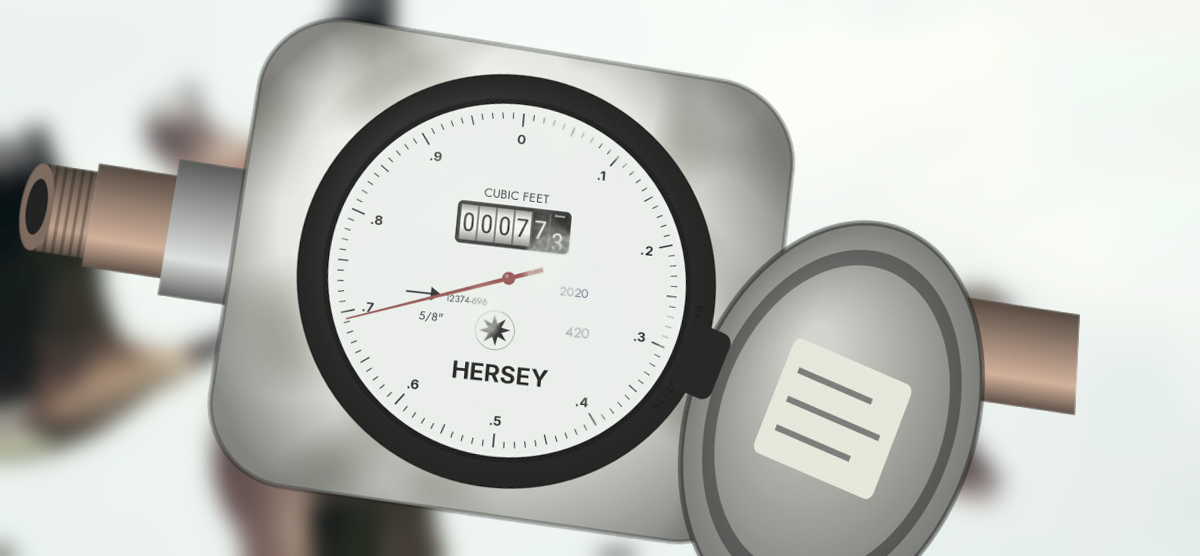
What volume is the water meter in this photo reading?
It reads 772.69 ft³
